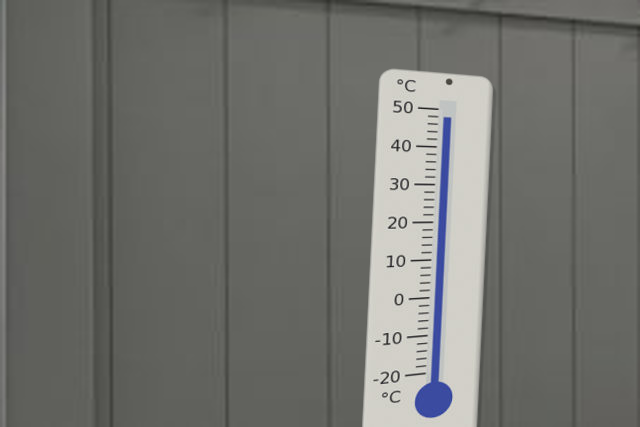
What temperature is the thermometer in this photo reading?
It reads 48 °C
